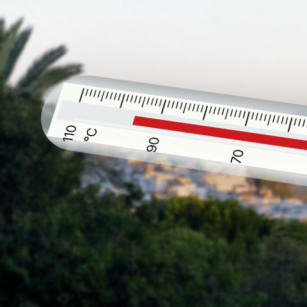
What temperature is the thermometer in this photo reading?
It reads 96 °C
